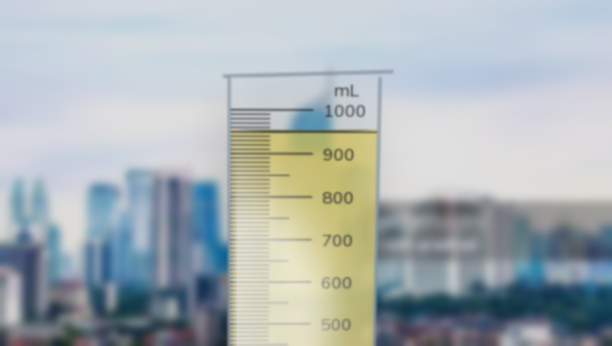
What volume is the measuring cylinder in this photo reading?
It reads 950 mL
